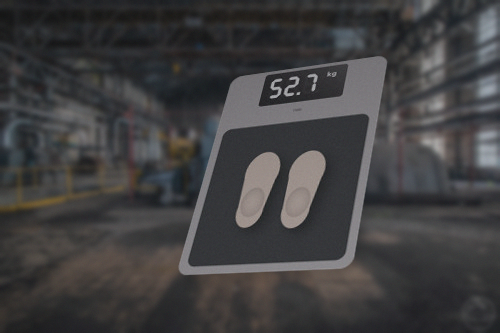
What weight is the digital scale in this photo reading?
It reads 52.7 kg
